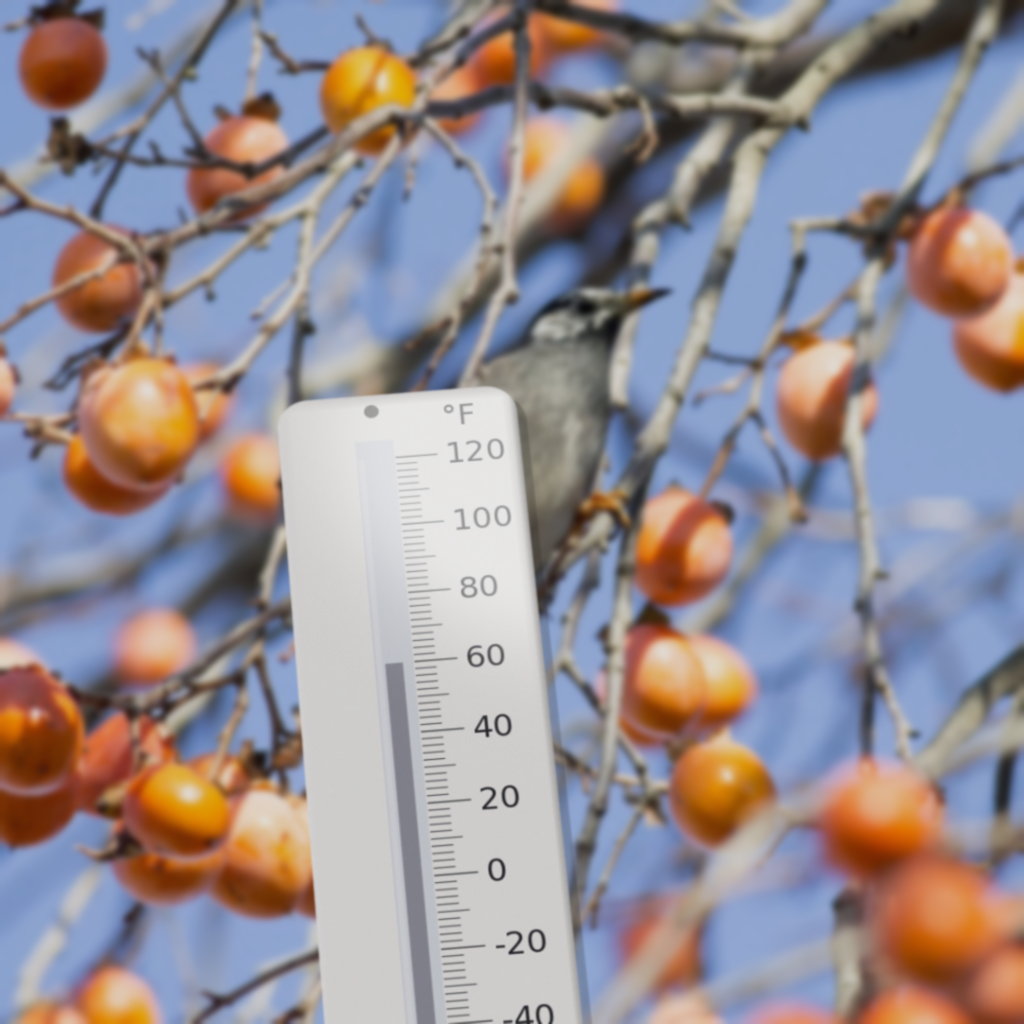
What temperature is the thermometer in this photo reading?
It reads 60 °F
